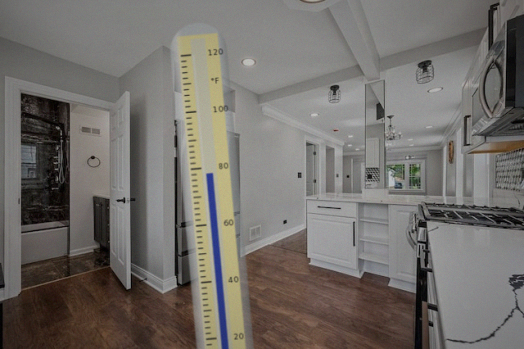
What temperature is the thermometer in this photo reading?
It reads 78 °F
